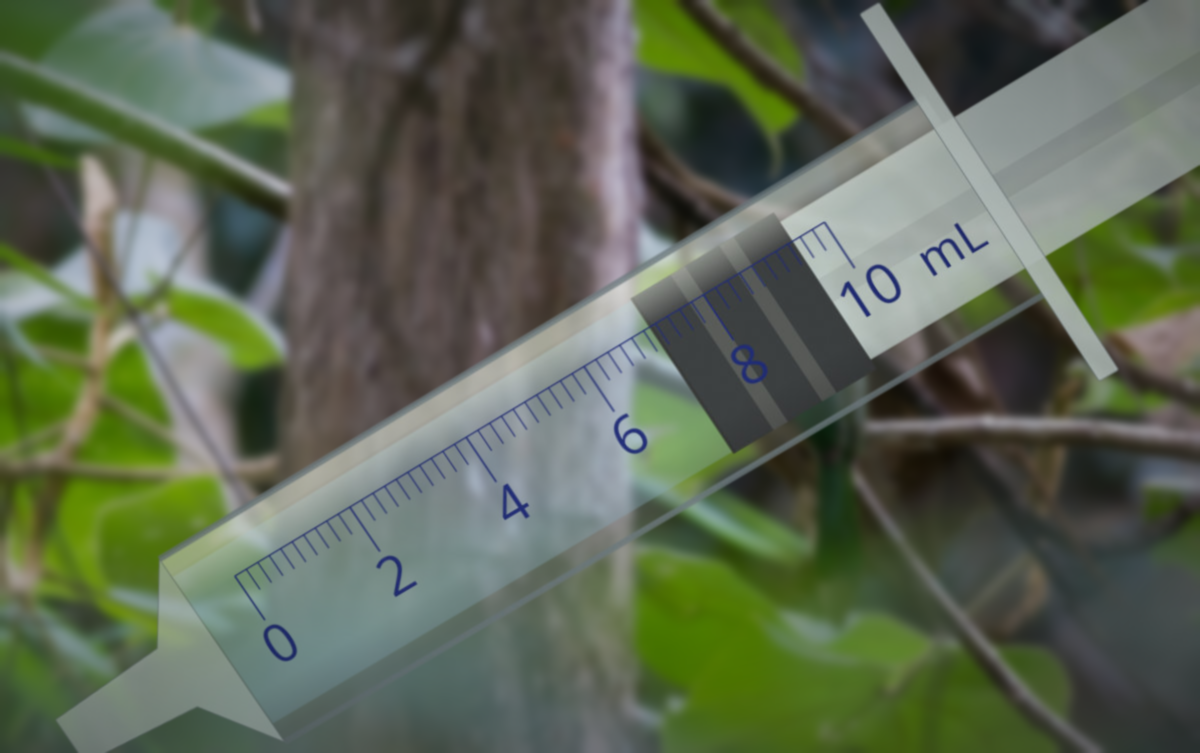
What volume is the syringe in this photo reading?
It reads 7.1 mL
